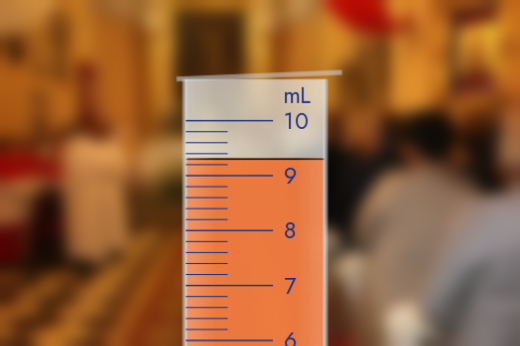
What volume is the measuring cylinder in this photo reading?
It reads 9.3 mL
